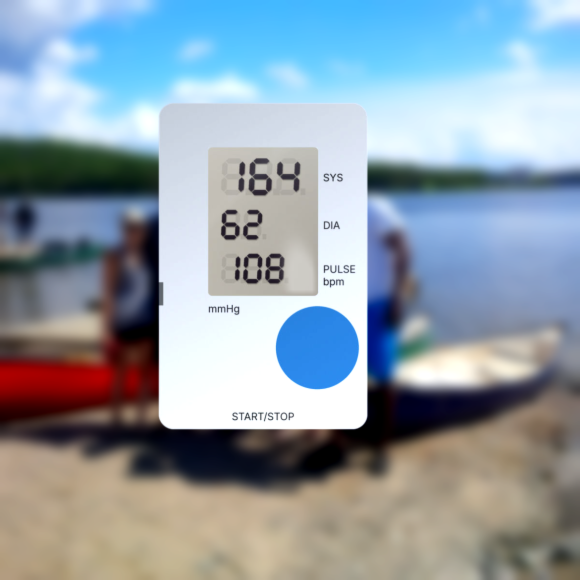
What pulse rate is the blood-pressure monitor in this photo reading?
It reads 108 bpm
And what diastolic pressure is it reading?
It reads 62 mmHg
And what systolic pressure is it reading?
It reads 164 mmHg
